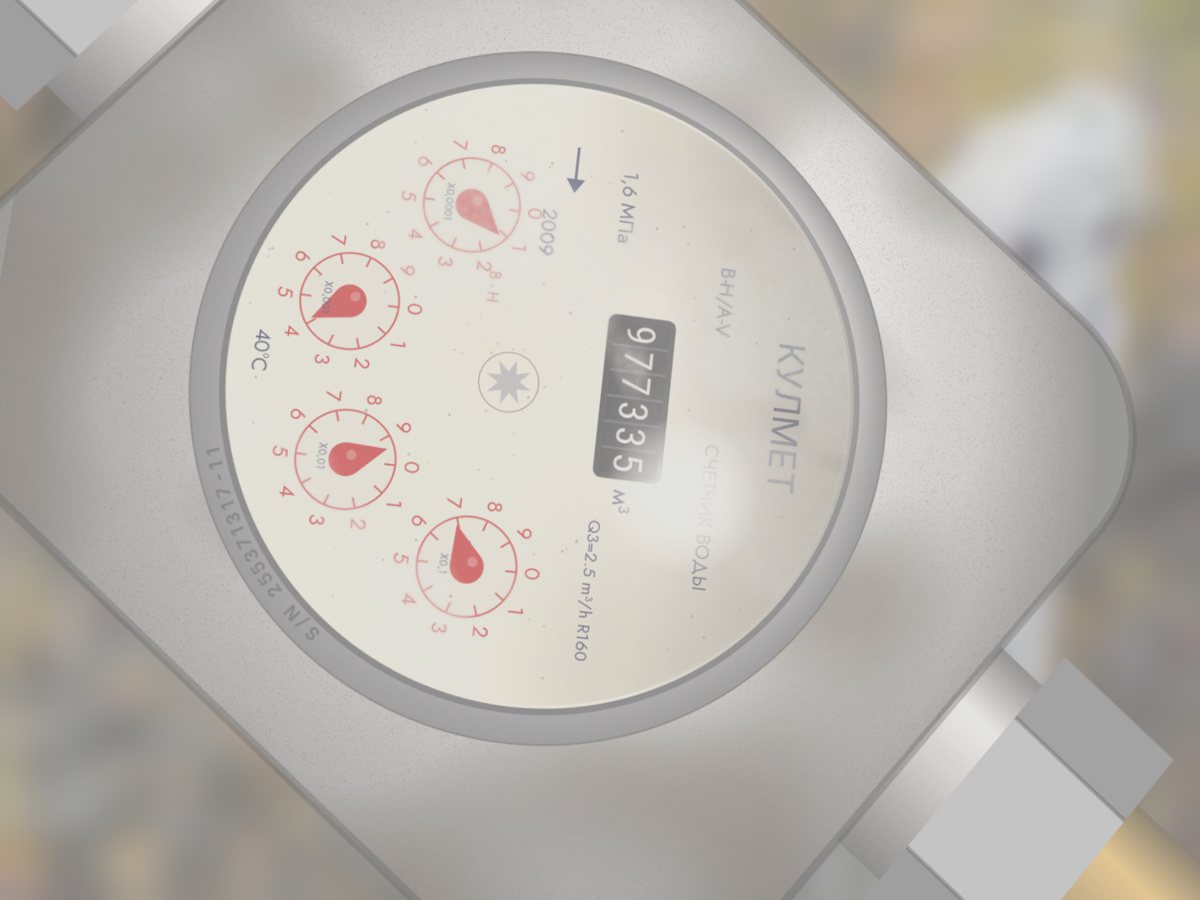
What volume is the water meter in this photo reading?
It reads 977335.6941 m³
